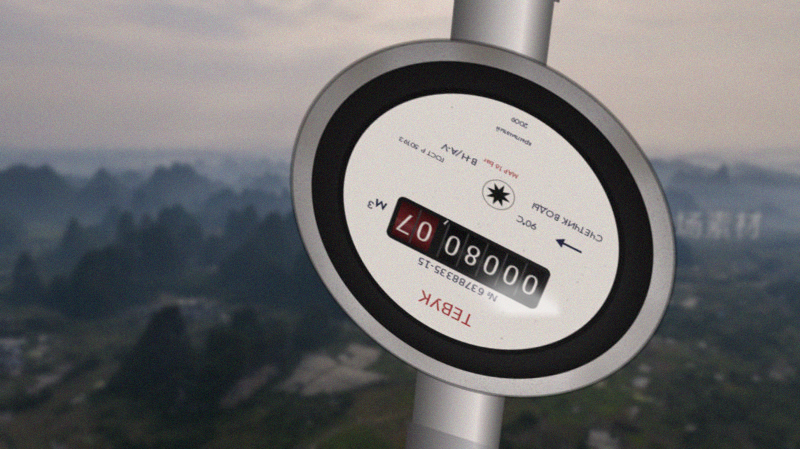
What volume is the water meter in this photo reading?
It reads 80.07 m³
